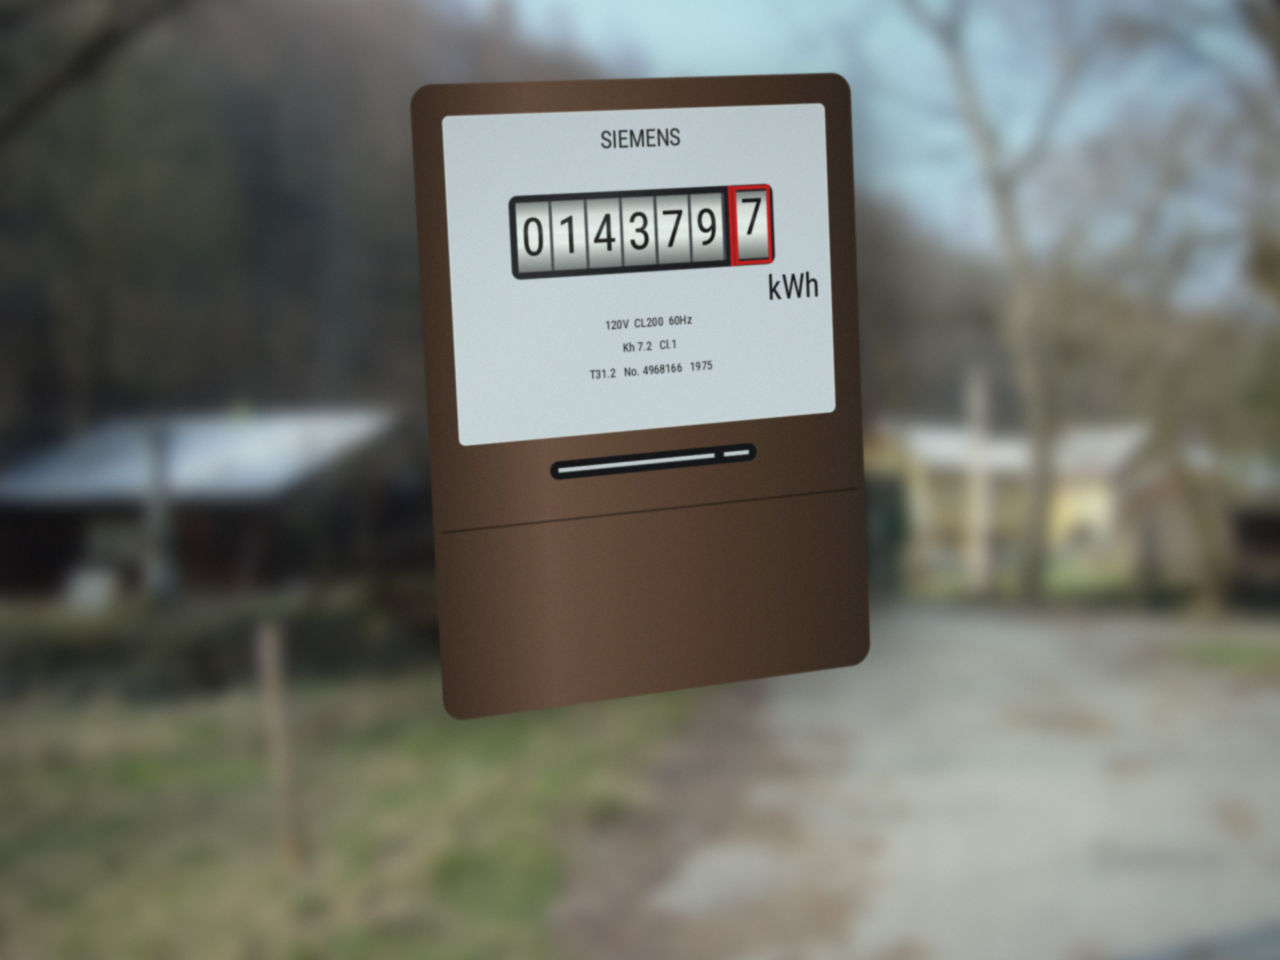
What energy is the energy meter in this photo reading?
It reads 14379.7 kWh
